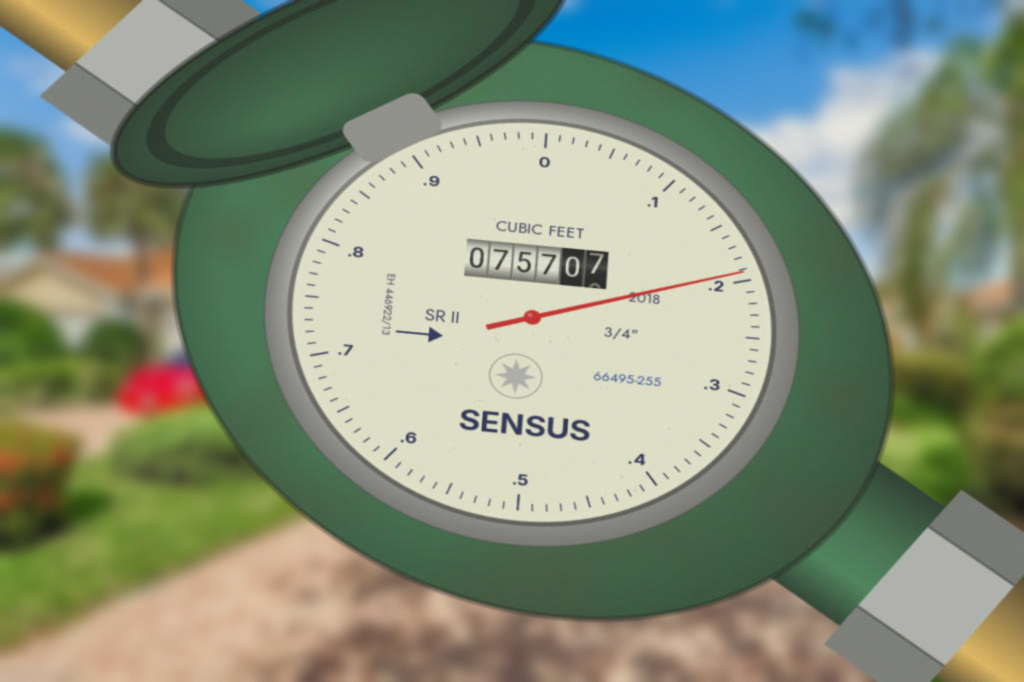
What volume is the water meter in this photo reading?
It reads 75707.19 ft³
